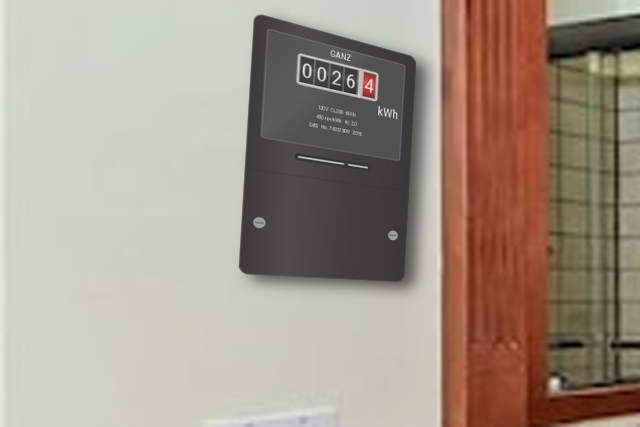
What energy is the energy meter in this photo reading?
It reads 26.4 kWh
